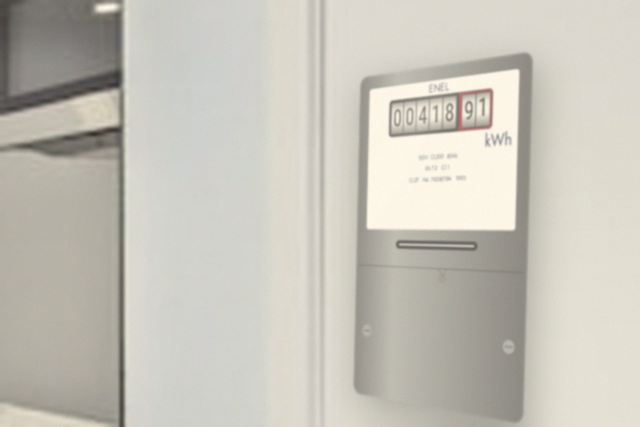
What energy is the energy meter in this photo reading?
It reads 418.91 kWh
